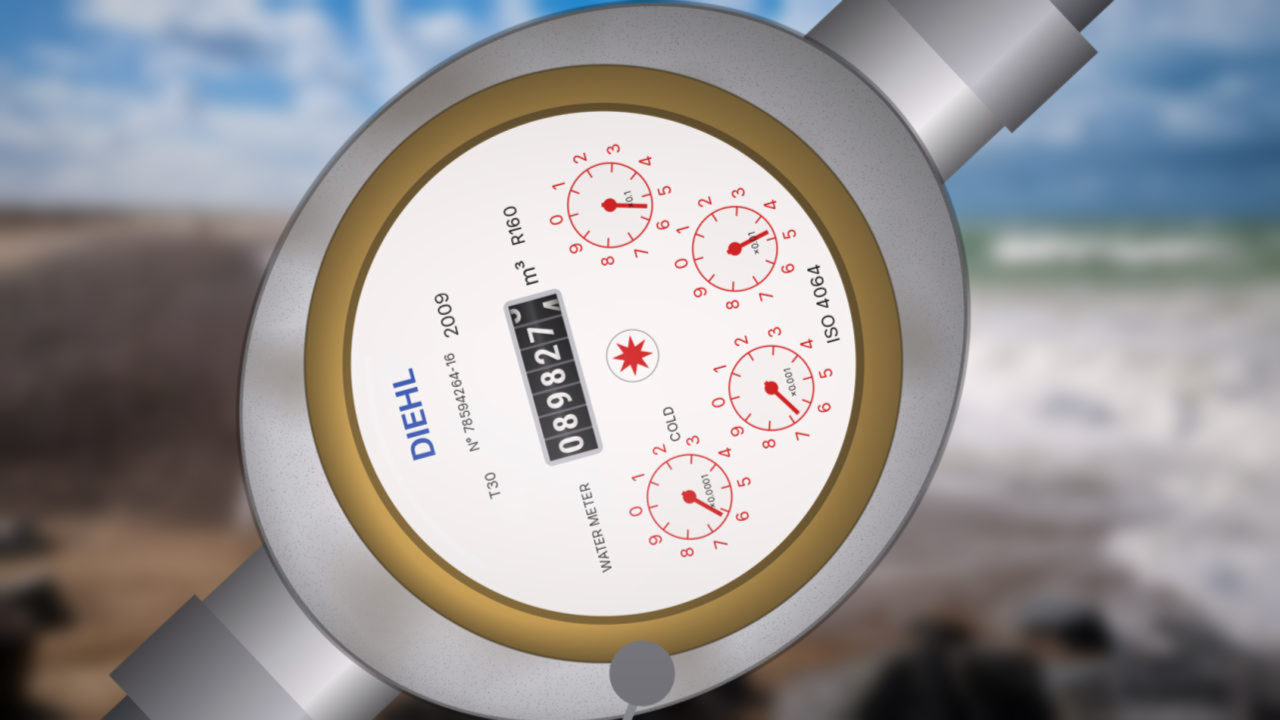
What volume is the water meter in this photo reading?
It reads 898273.5466 m³
